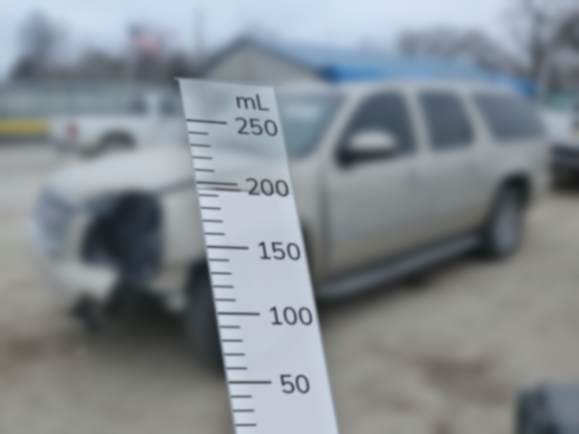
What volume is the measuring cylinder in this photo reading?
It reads 195 mL
